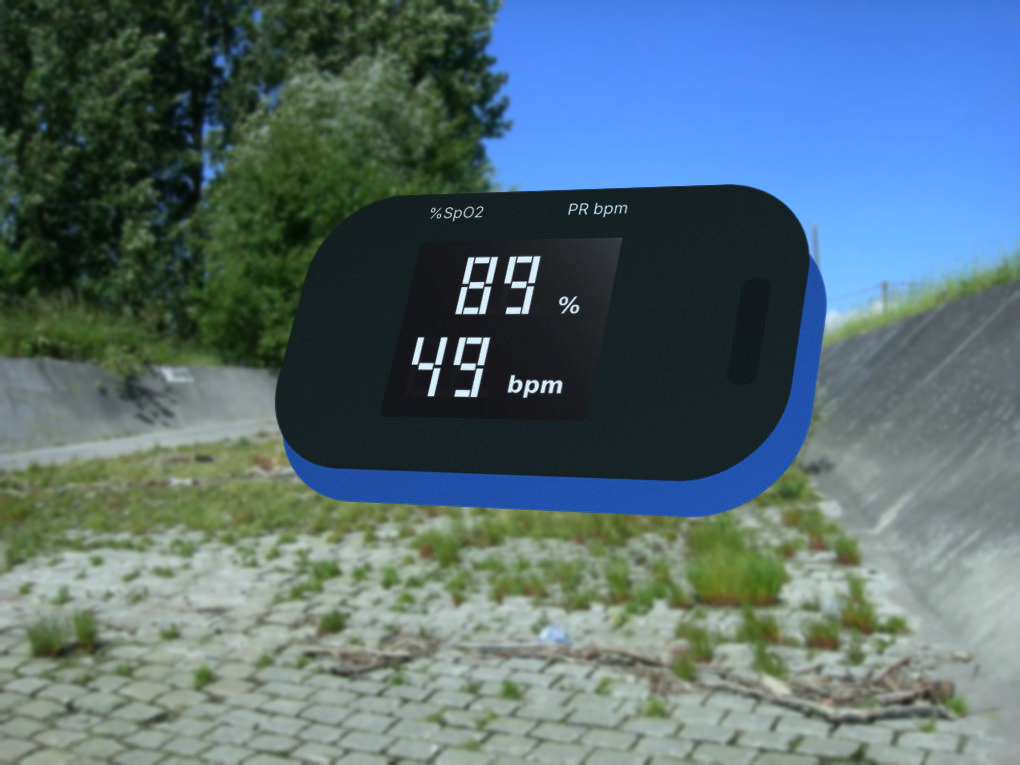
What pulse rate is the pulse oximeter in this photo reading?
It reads 49 bpm
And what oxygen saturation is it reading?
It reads 89 %
